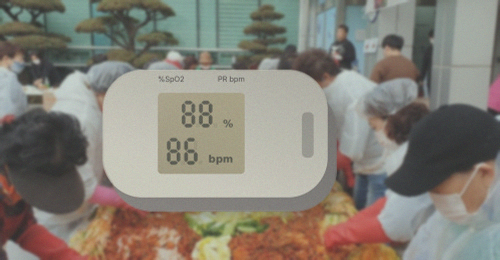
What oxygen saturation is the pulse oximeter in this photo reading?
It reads 88 %
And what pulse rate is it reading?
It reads 86 bpm
